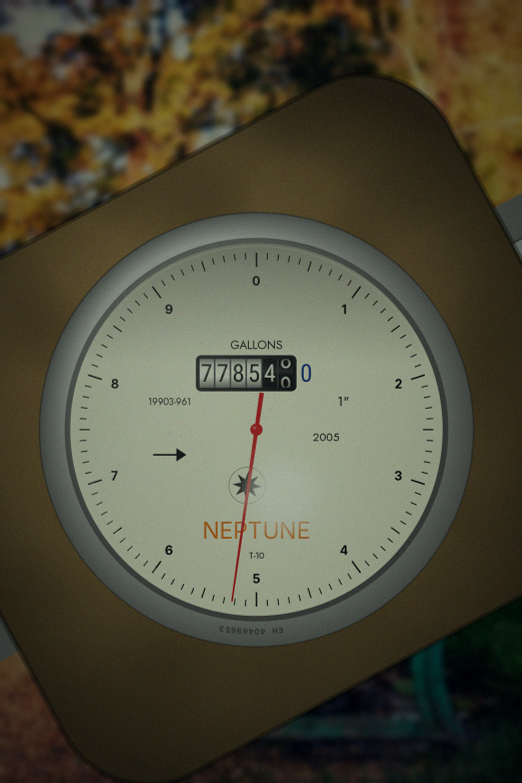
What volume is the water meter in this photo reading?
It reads 7785485.2 gal
